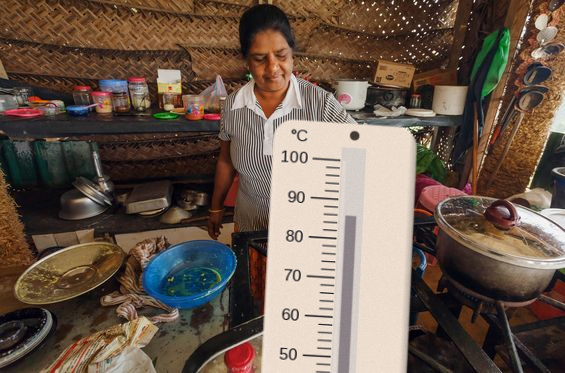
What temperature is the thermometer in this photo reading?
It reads 86 °C
